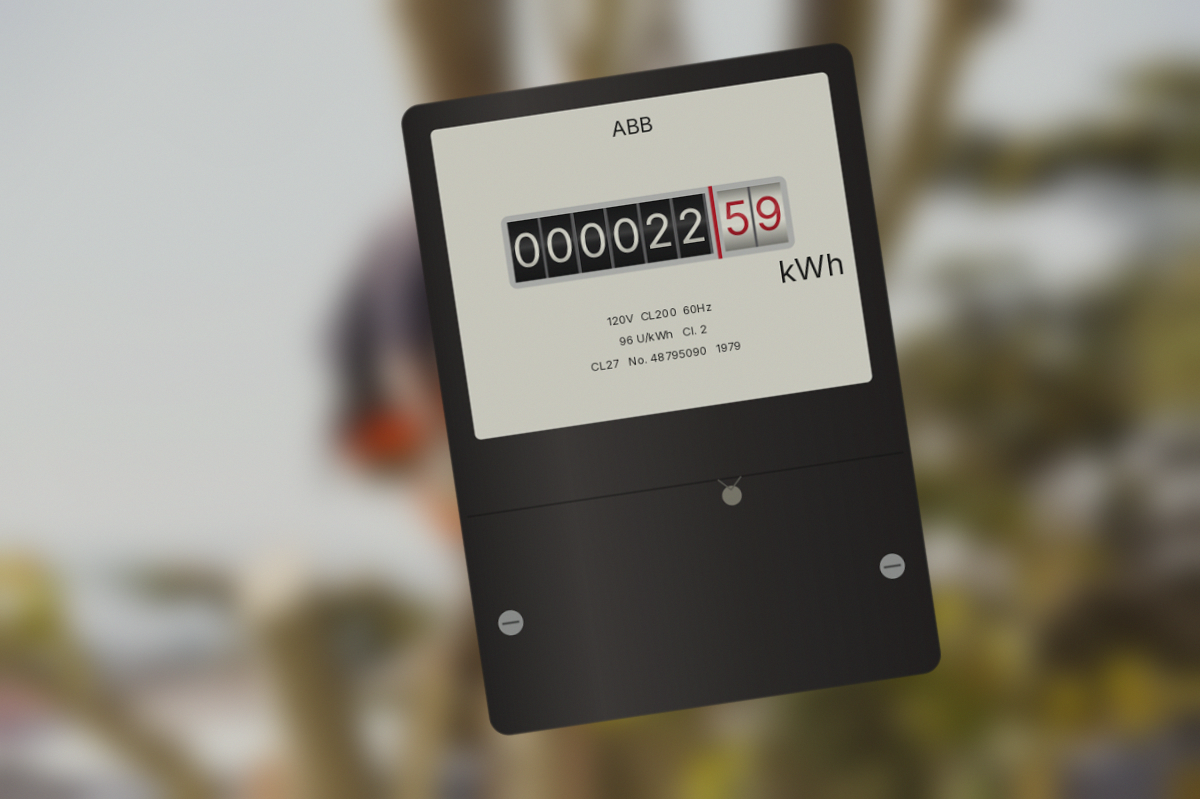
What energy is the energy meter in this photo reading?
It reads 22.59 kWh
